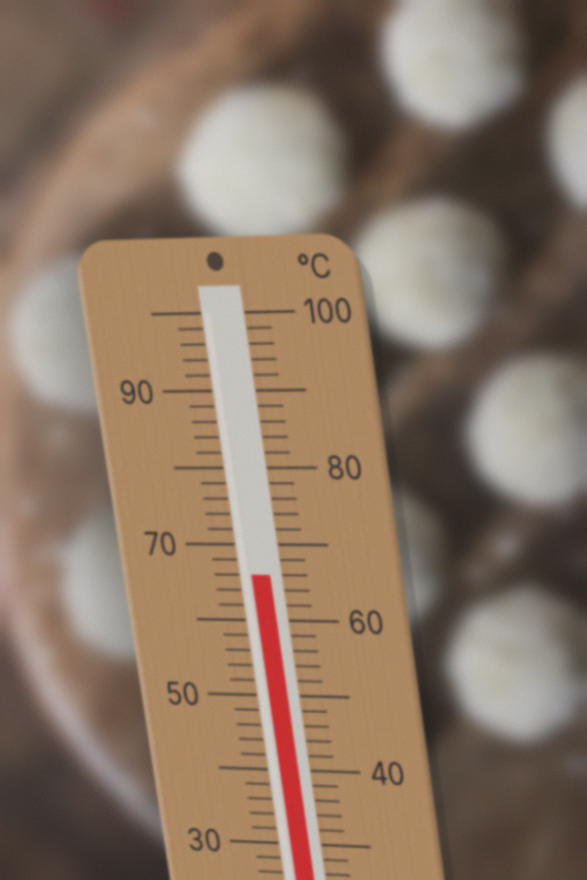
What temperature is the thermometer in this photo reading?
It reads 66 °C
